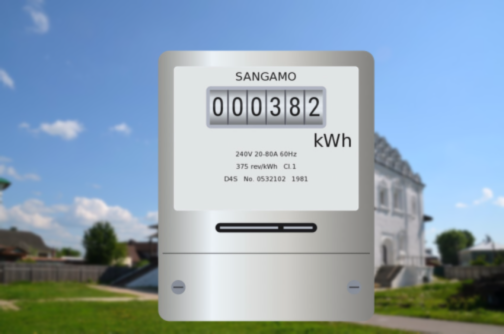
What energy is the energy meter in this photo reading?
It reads 382 kWh
